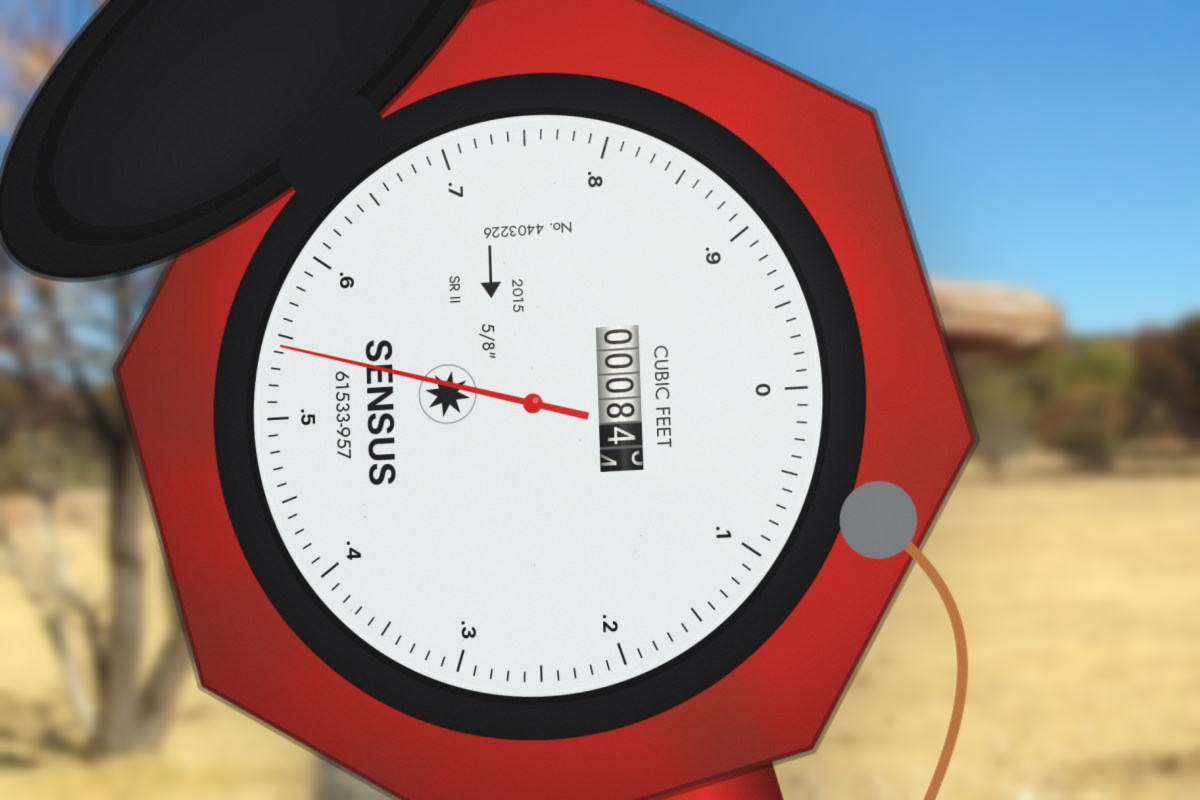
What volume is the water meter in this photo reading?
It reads 843.54 ft³
